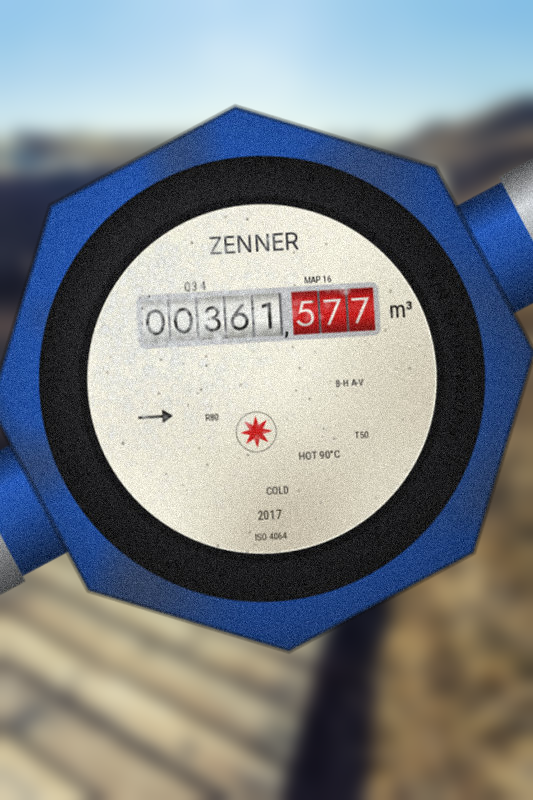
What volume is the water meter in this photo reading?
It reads 361.577 m³
